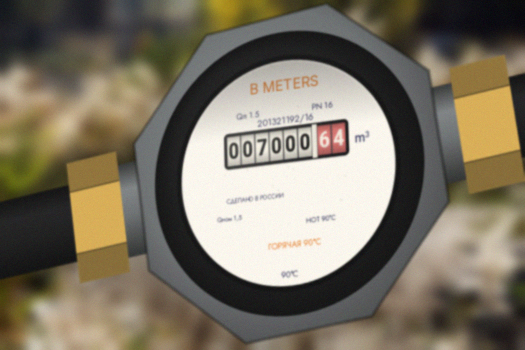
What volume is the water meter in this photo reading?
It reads 7000.64 m³
